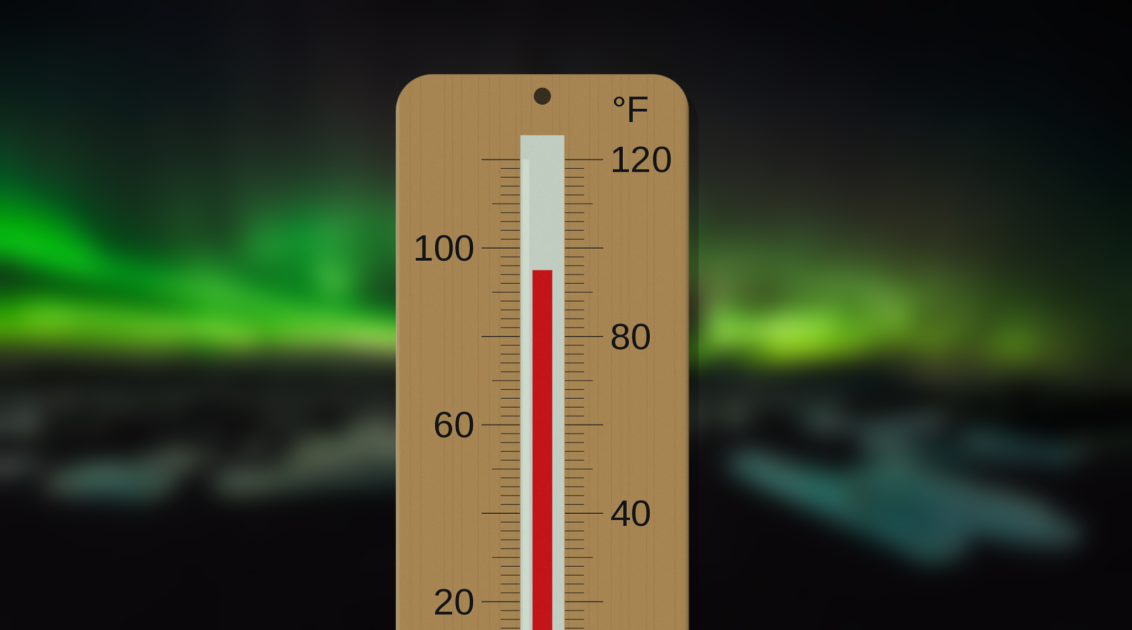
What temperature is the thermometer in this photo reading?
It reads 95 °F
